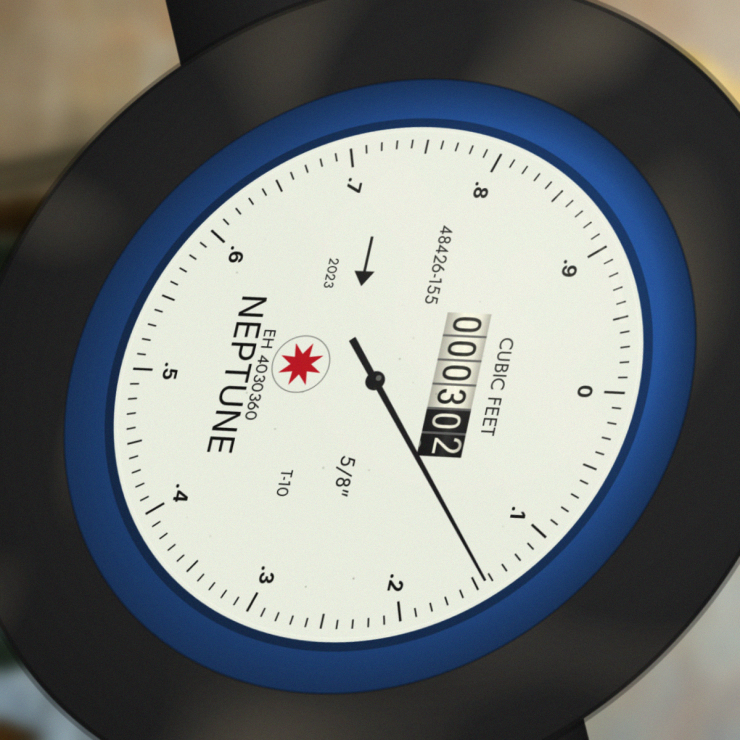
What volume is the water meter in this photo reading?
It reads 302.14 ft³
